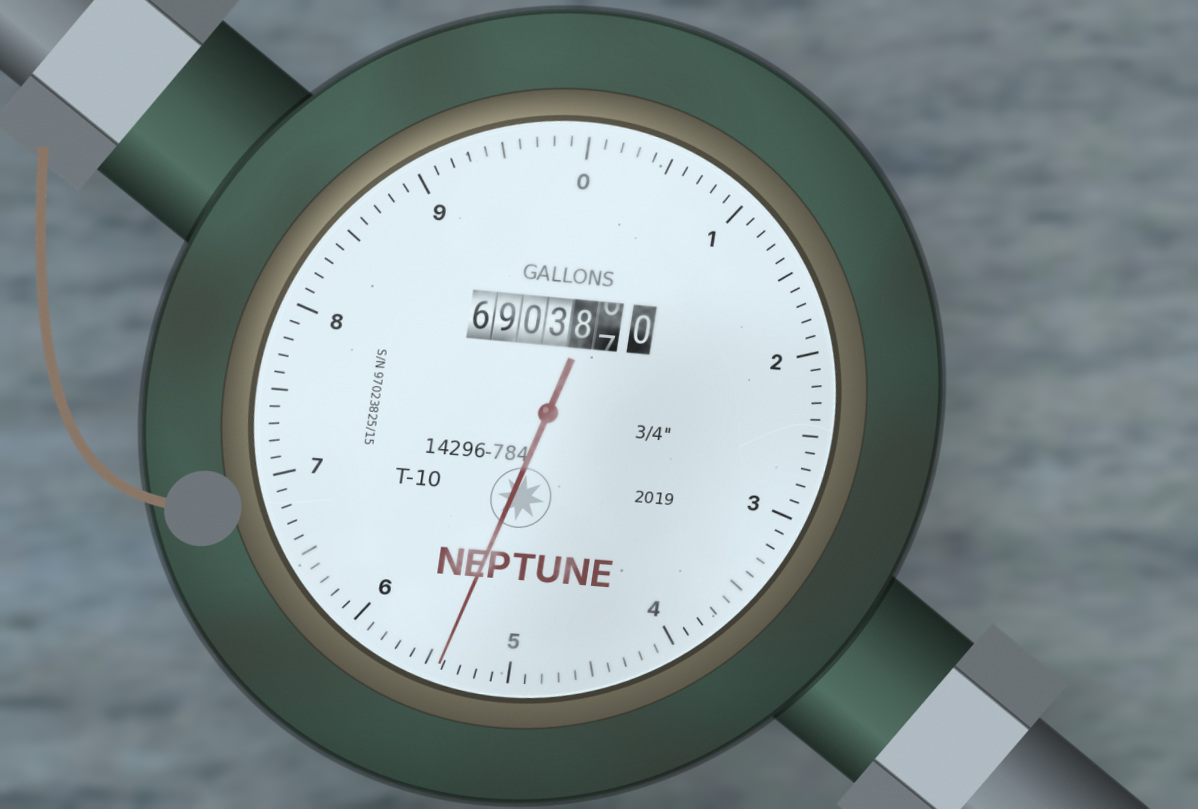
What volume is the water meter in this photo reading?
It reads 6903865.4 gal
